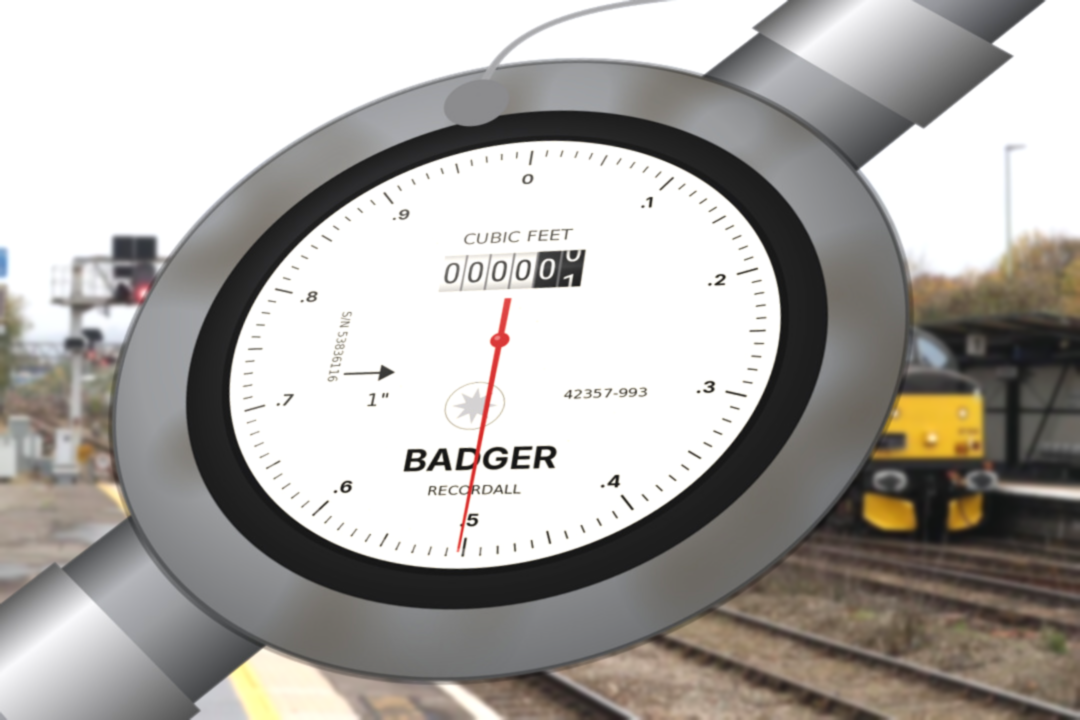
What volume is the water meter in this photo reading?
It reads 0.50 ft³
